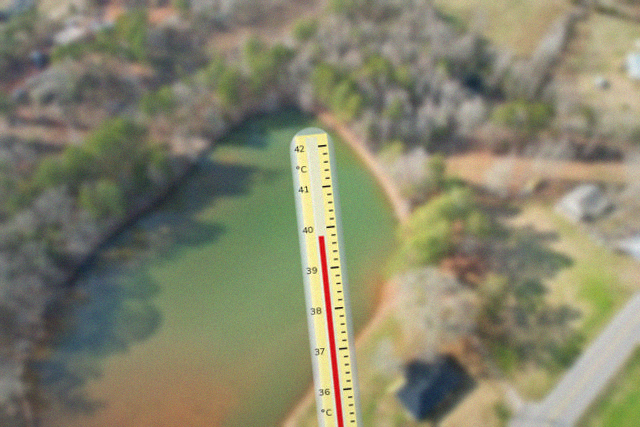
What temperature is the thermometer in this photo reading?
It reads 39.8 °C
